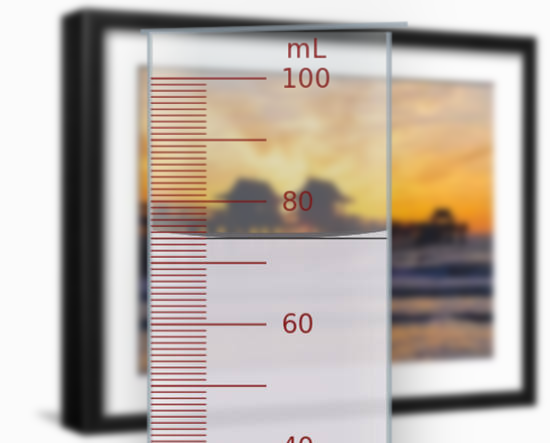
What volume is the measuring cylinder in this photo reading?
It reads 74 mL
